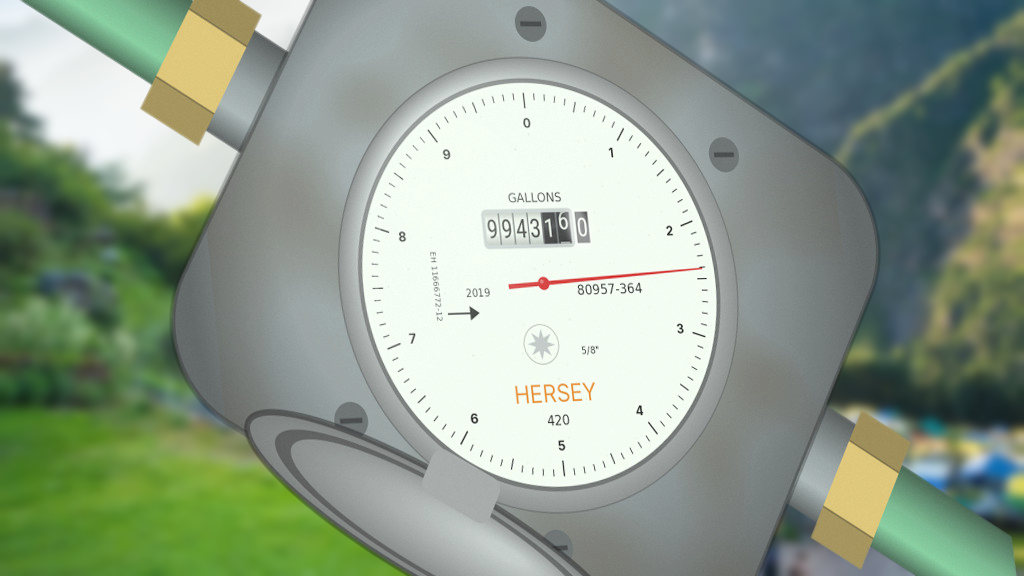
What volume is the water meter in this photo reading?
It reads 9943162.4 gal
